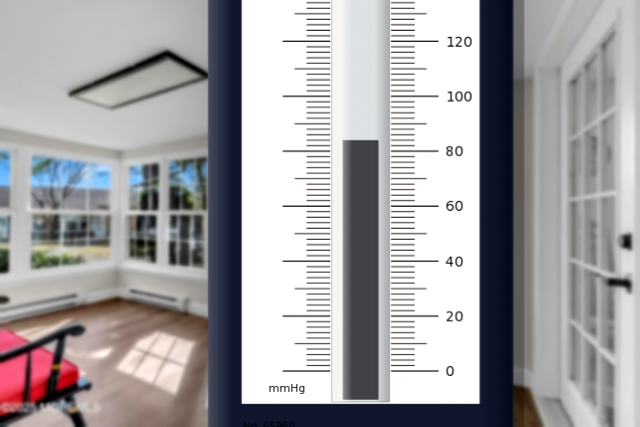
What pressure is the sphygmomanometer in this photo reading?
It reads 84 mmHg
